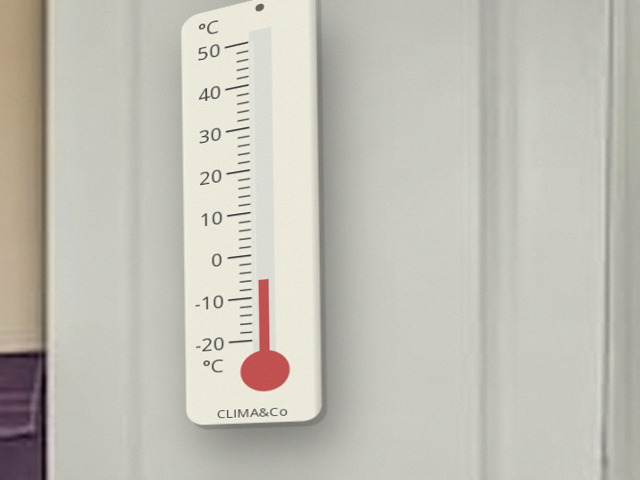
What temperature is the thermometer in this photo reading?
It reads -6 °C
